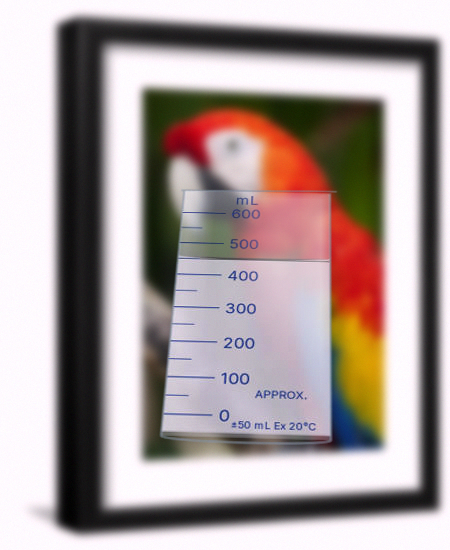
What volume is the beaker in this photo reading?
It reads 450 mL
